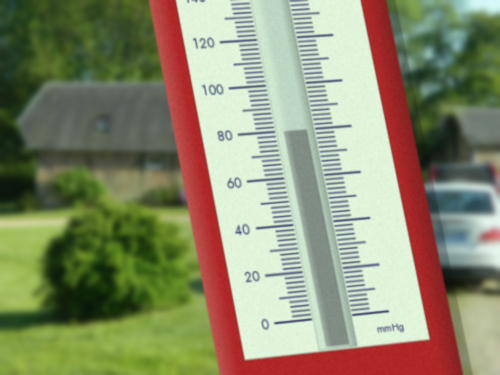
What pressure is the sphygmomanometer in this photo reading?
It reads 80 mmHg
